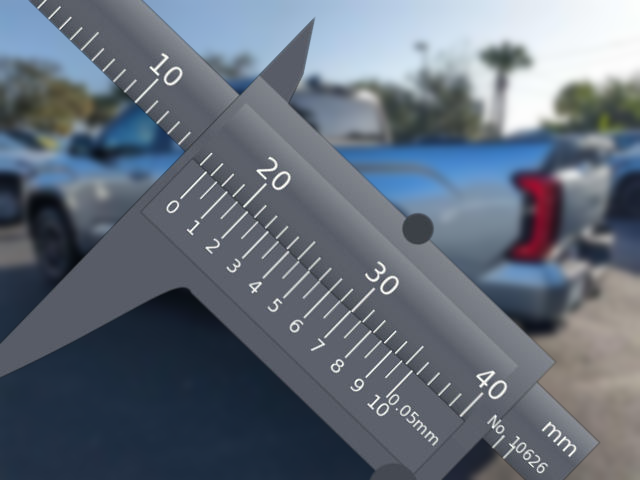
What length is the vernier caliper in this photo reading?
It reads 16.6 mm
